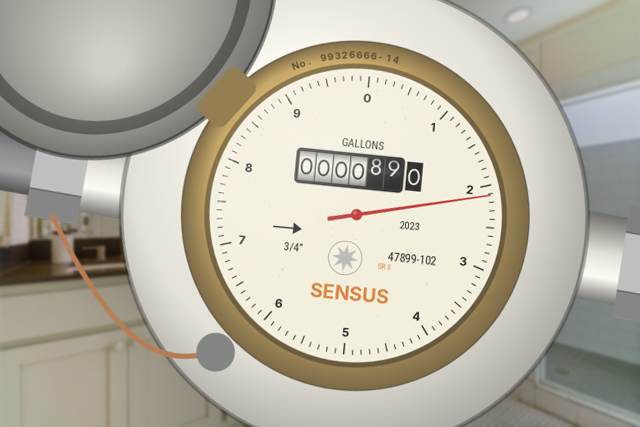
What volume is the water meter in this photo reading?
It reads 892.1 gal
